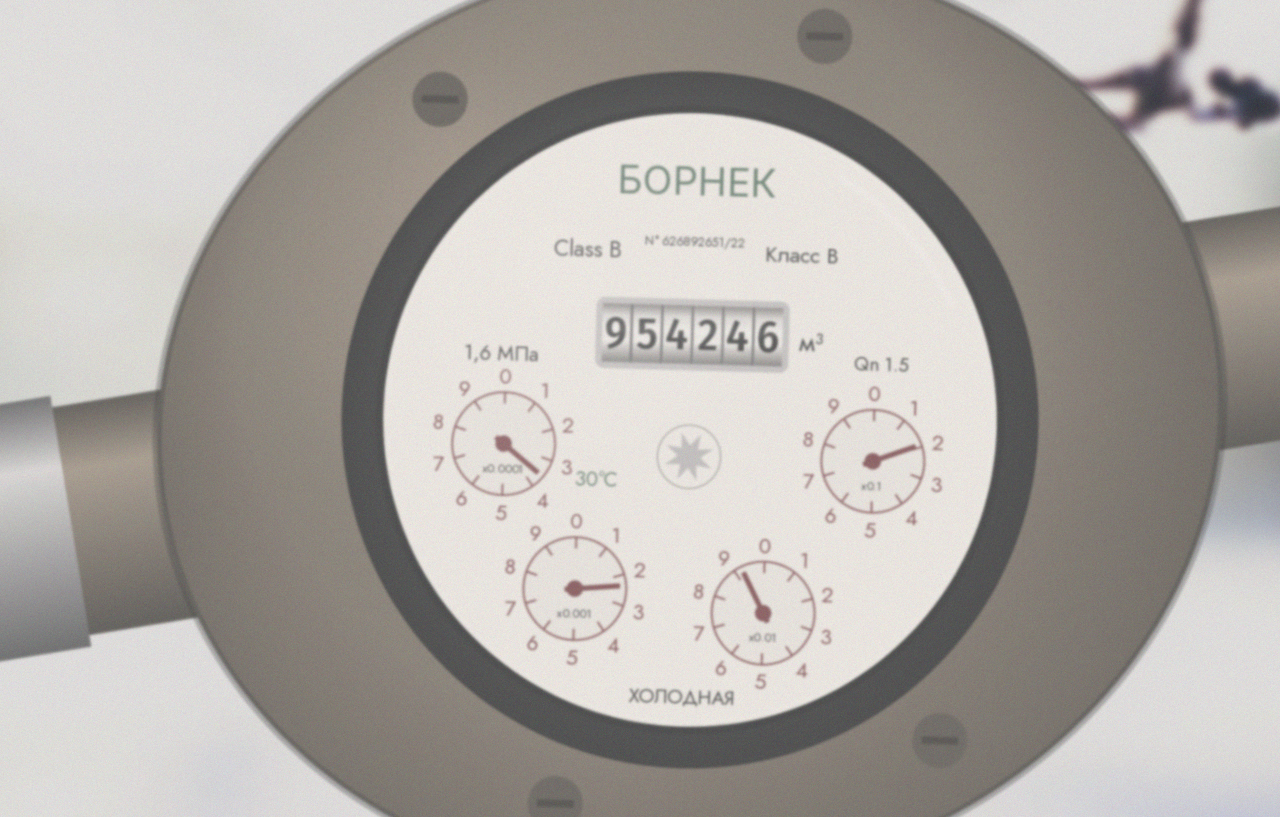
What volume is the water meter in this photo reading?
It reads 954246.1923 m³
